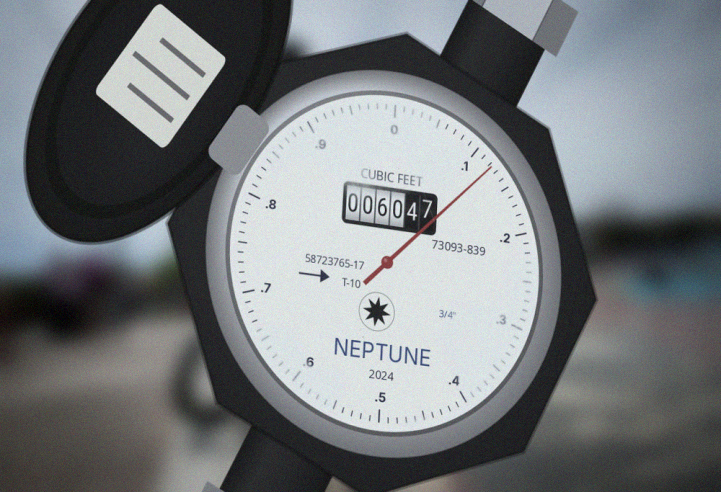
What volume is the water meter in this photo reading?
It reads 6047.12 ft³
